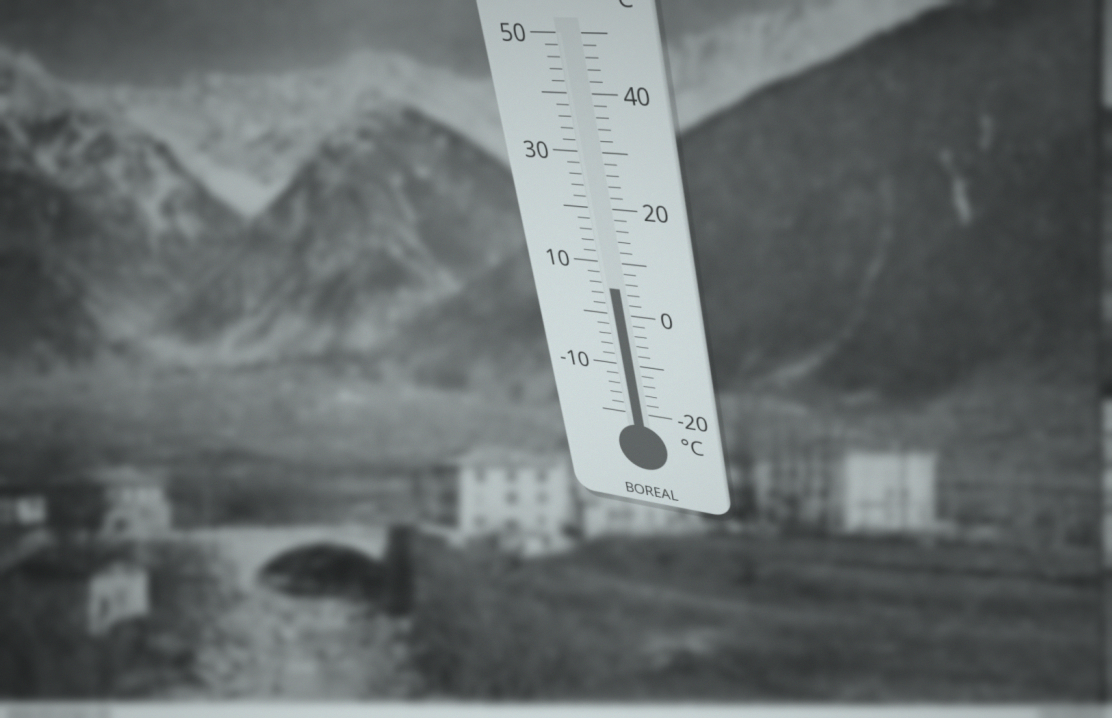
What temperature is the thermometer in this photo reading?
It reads 5 °C
